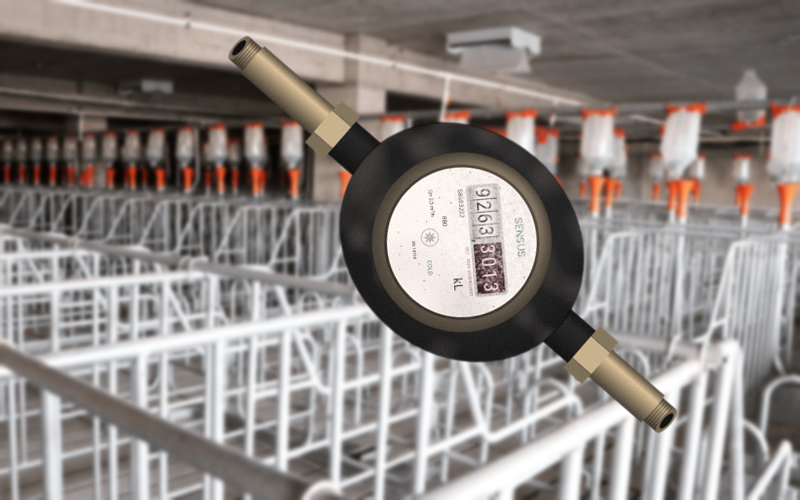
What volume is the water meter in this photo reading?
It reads 9263.3013 kL
